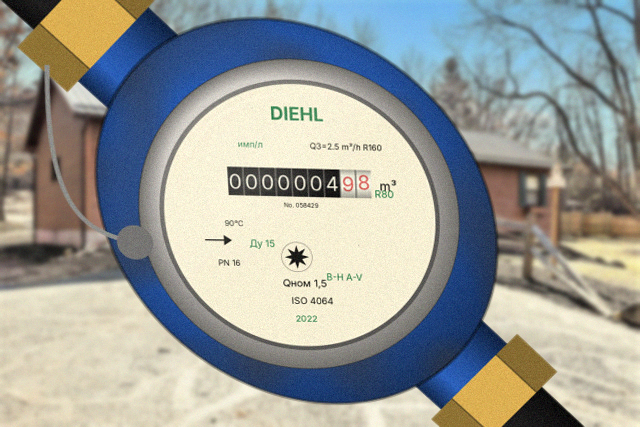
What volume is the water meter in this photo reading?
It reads 4.98 m³
